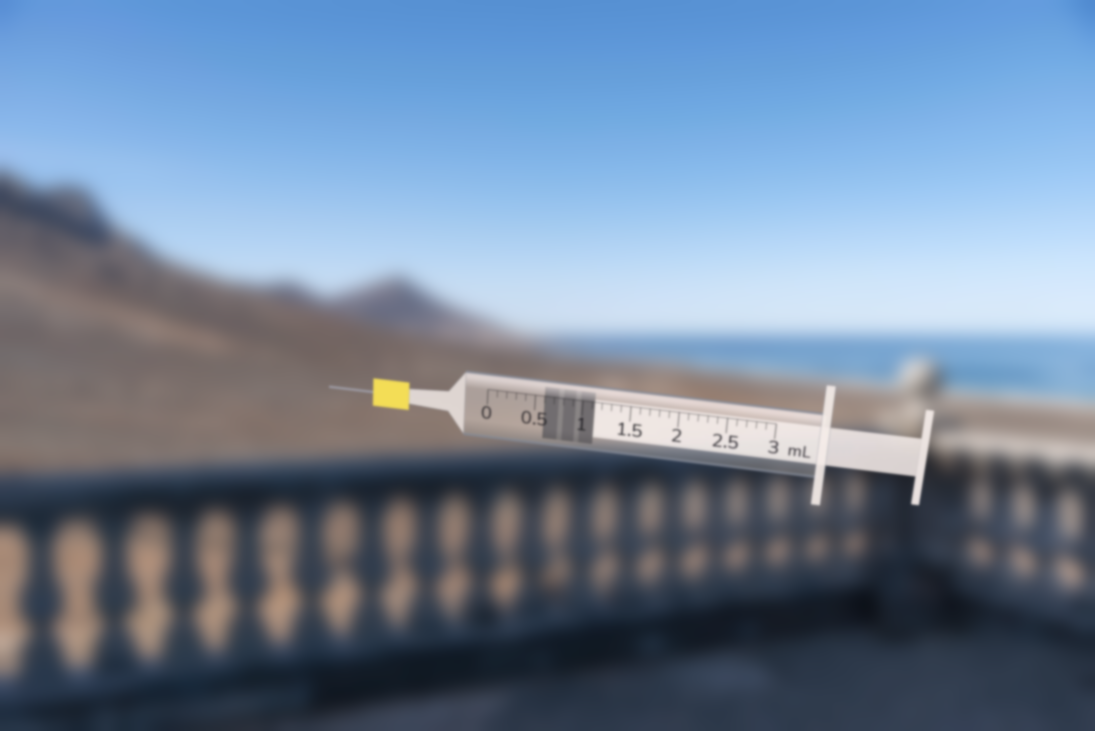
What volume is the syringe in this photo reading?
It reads 0.6 mL
